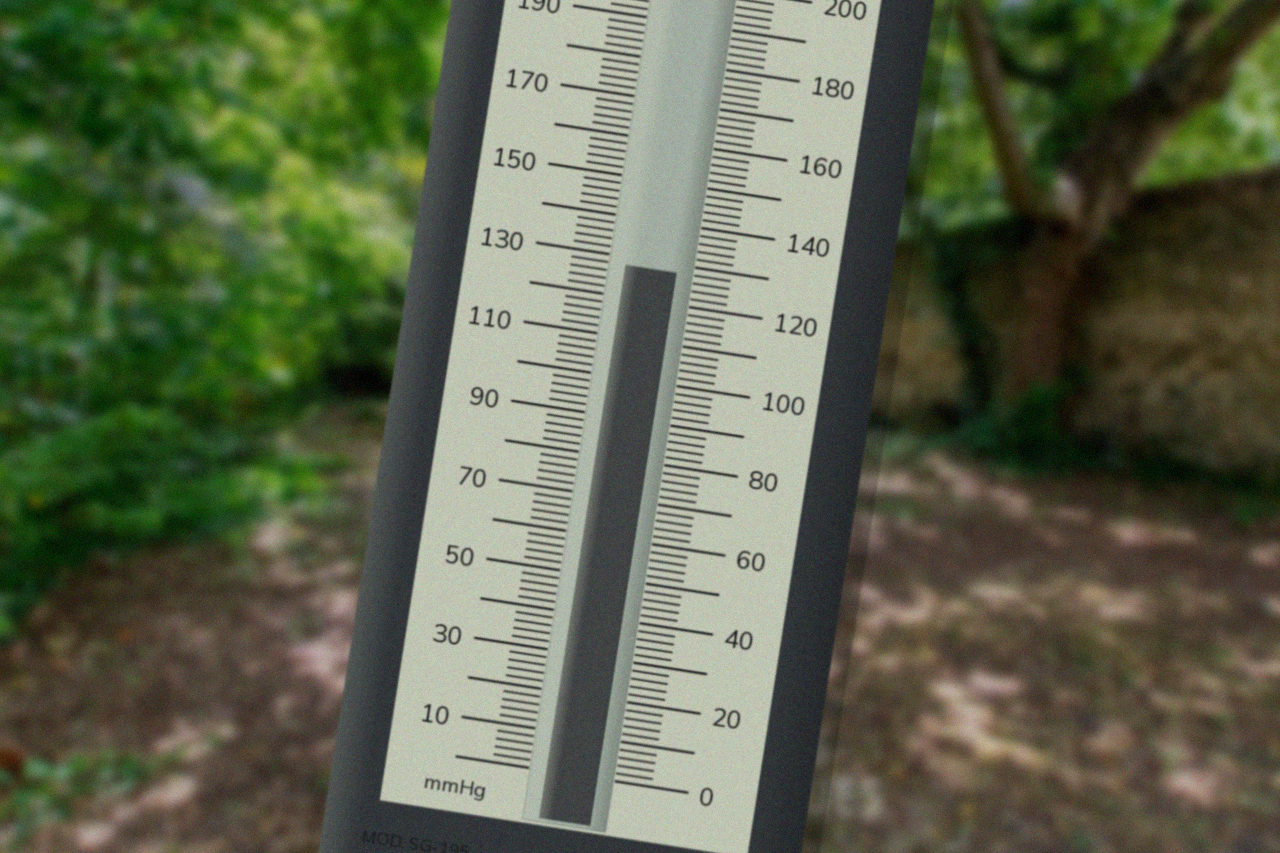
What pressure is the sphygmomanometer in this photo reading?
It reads 128 mmHg
